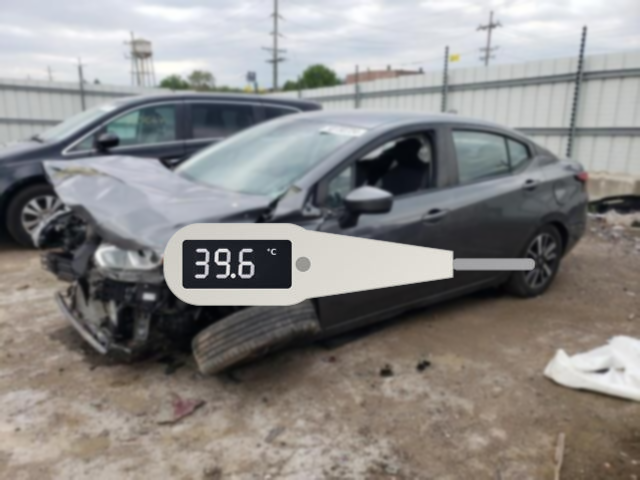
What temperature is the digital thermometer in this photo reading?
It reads 39.6 °C
